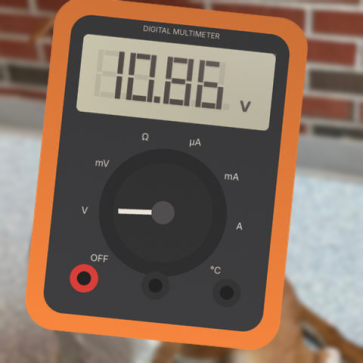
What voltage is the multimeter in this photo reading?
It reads 10.86 V
